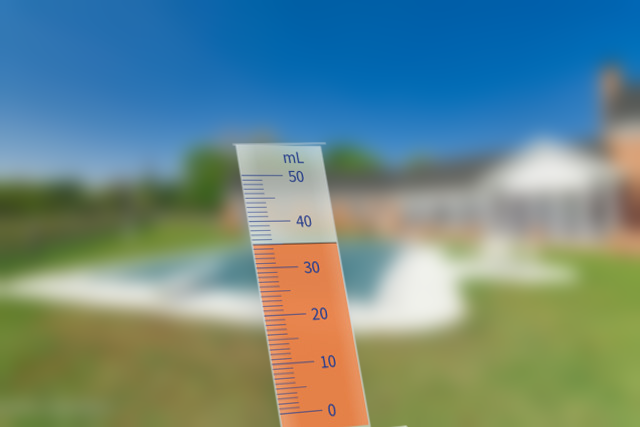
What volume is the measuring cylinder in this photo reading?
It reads 35 mL
